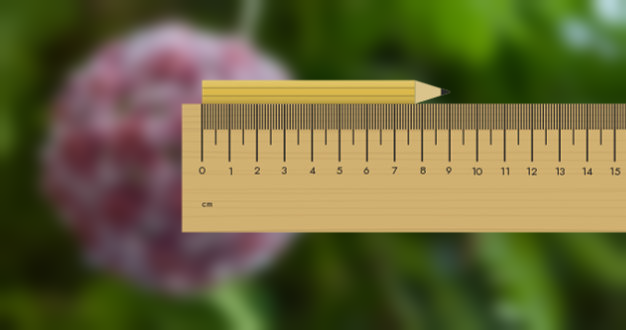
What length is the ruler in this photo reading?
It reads 9 cm
